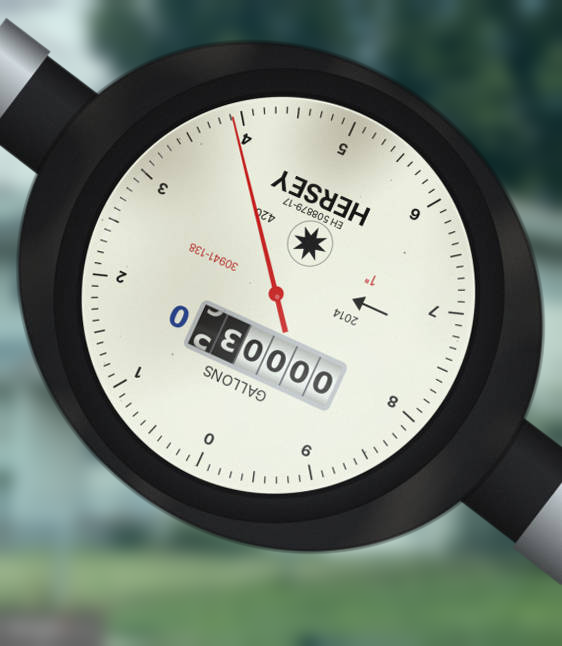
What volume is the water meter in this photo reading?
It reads 353.9 gal
